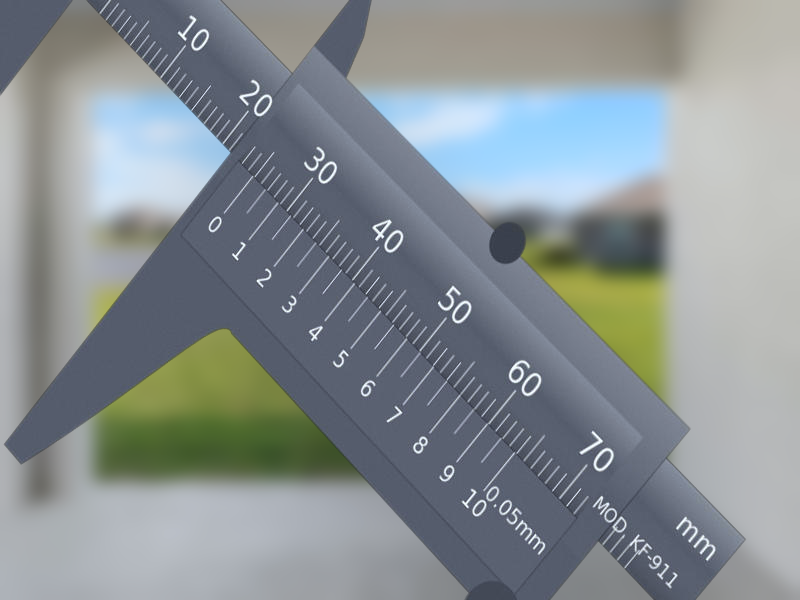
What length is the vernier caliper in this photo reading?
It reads 24.8 mm
